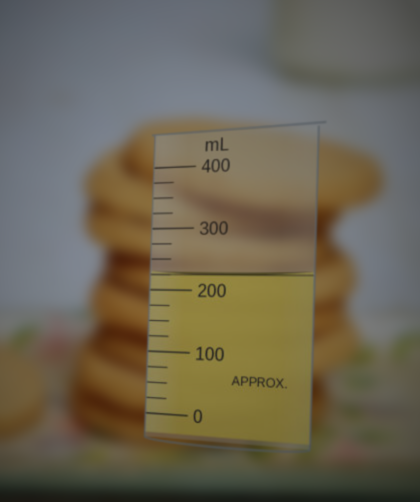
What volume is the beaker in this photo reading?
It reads 225 mL
